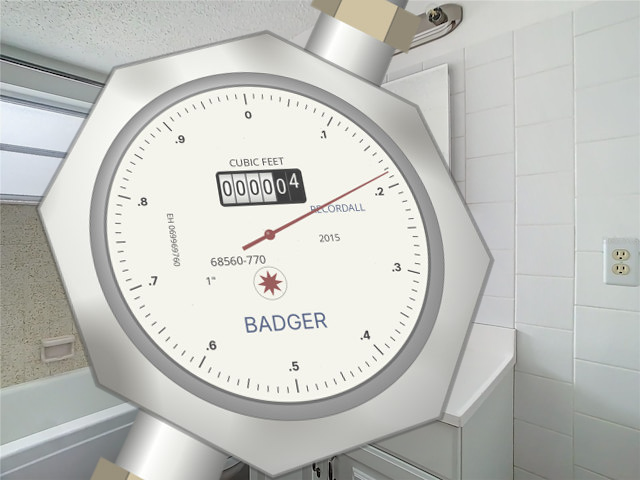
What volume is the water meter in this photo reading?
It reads 4.18 ft³
